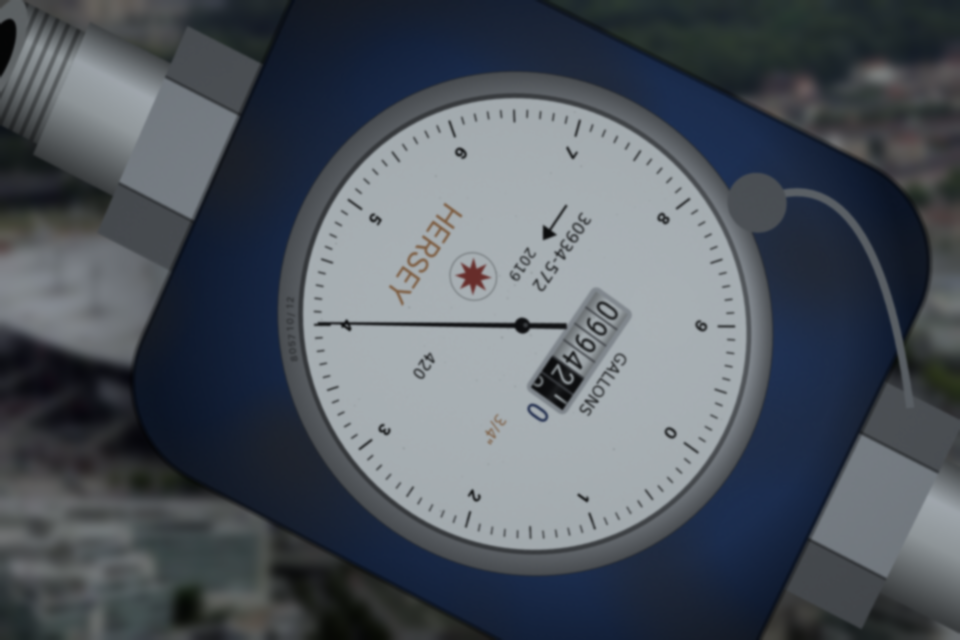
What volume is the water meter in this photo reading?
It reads 994214.0 gal
